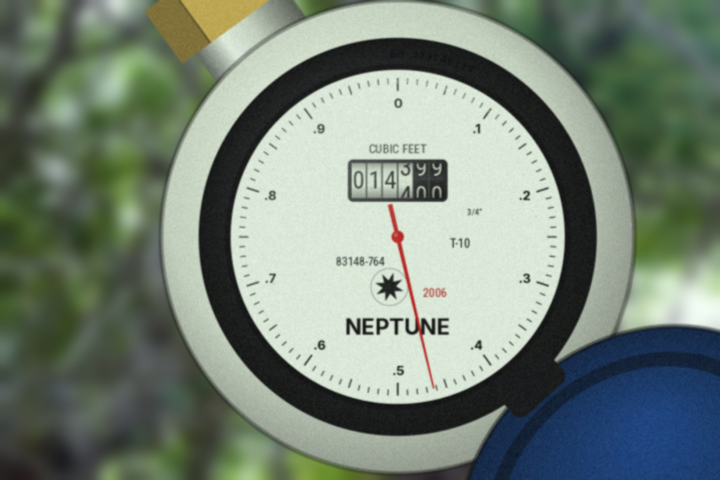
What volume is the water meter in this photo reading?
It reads 14399.46 ft³
